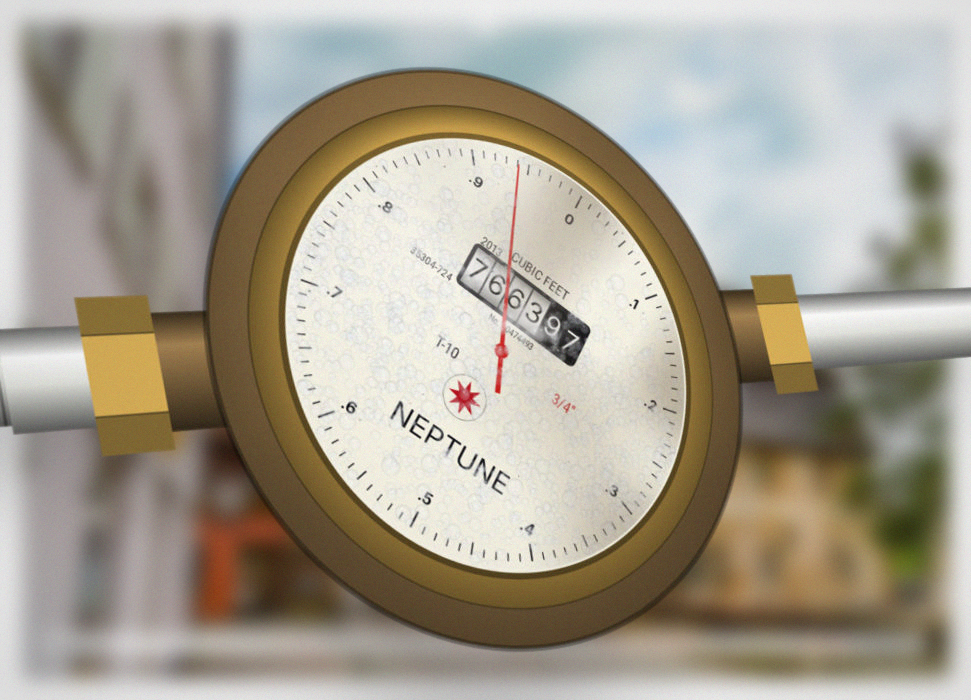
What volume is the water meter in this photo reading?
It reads 766396.94 ft³
